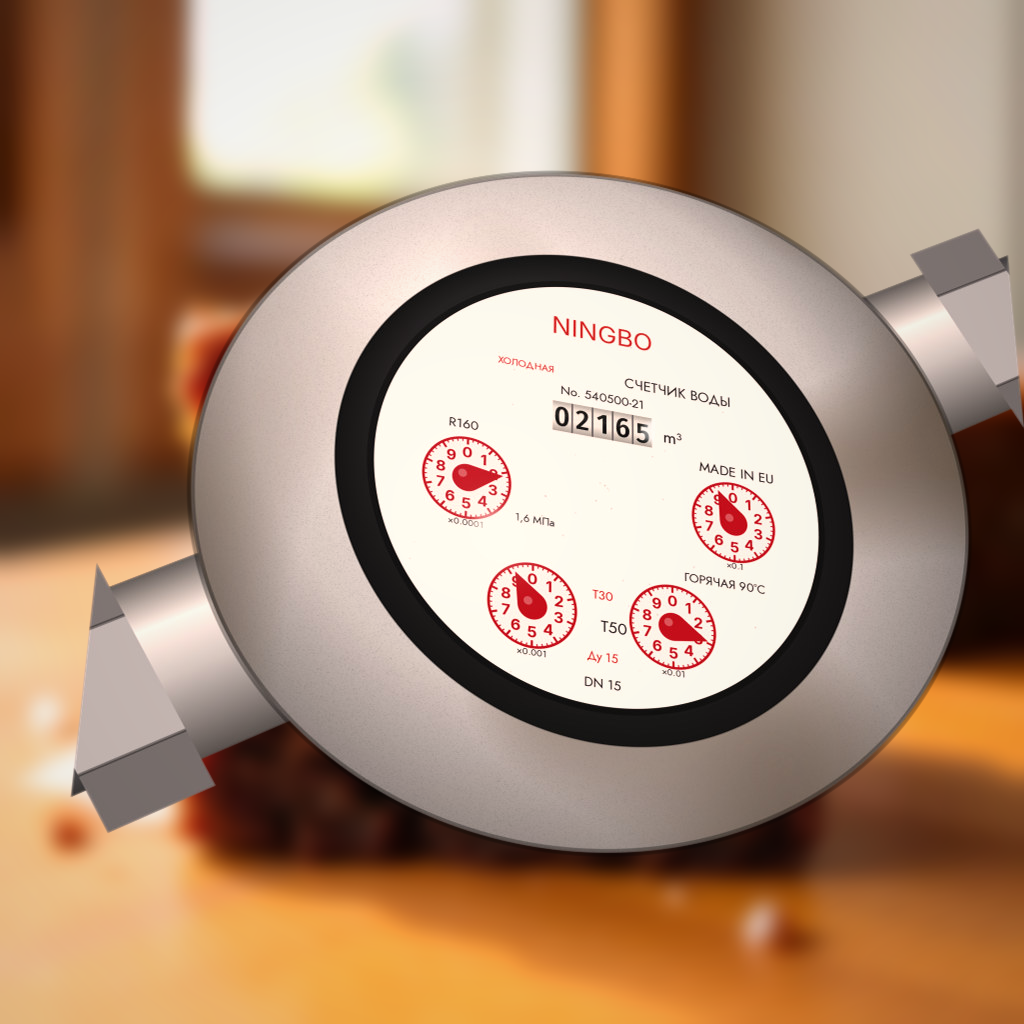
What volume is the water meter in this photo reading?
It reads 2164.9292 m³
